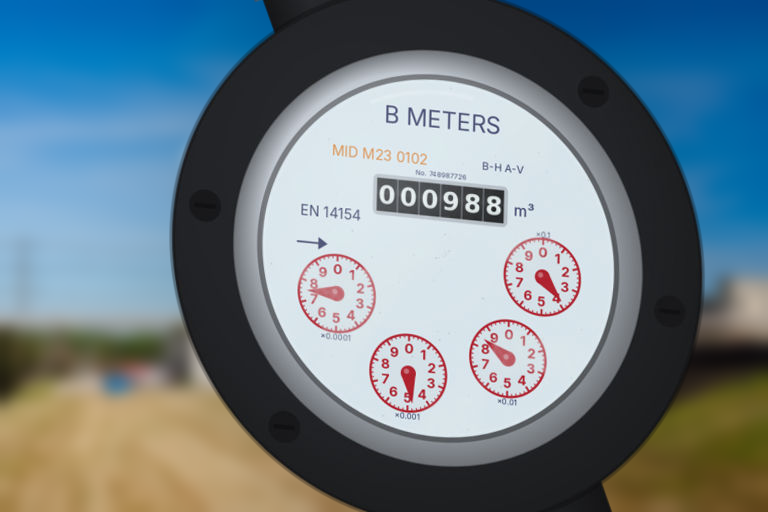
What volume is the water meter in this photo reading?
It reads 988.3847 m³
